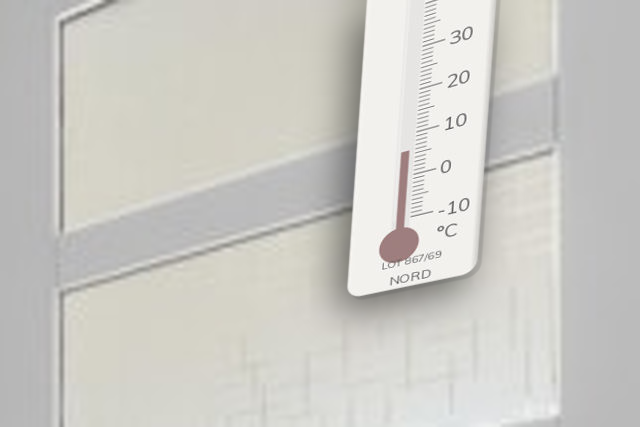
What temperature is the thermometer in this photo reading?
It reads 6 °C
